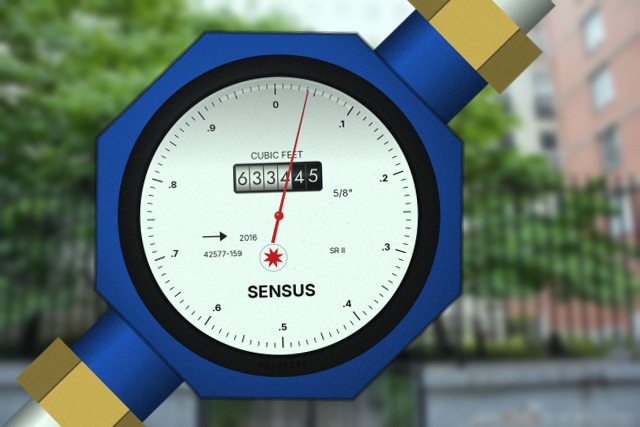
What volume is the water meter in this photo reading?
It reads 633445.04 ft³
